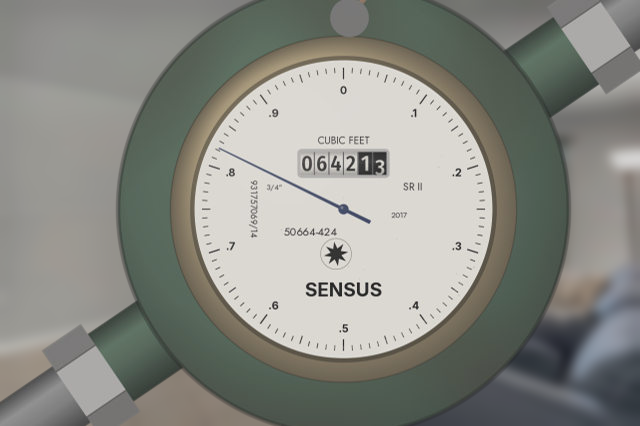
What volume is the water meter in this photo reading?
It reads 64212.82 ft³
